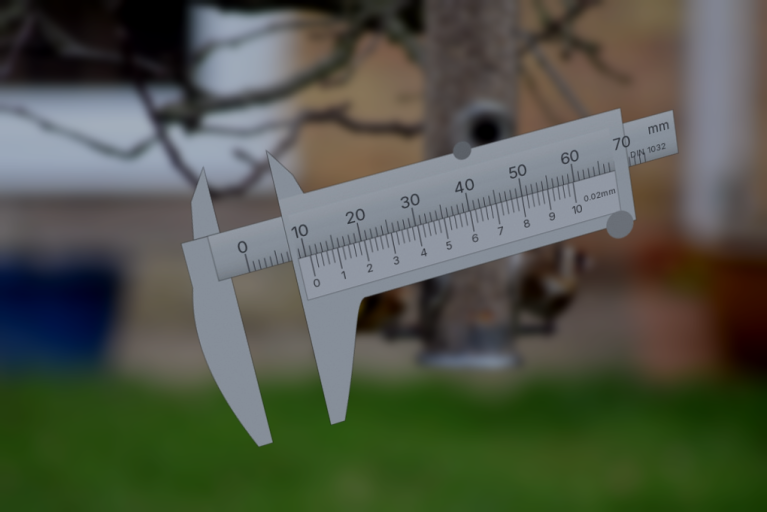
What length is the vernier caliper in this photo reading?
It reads 10.8 mm
